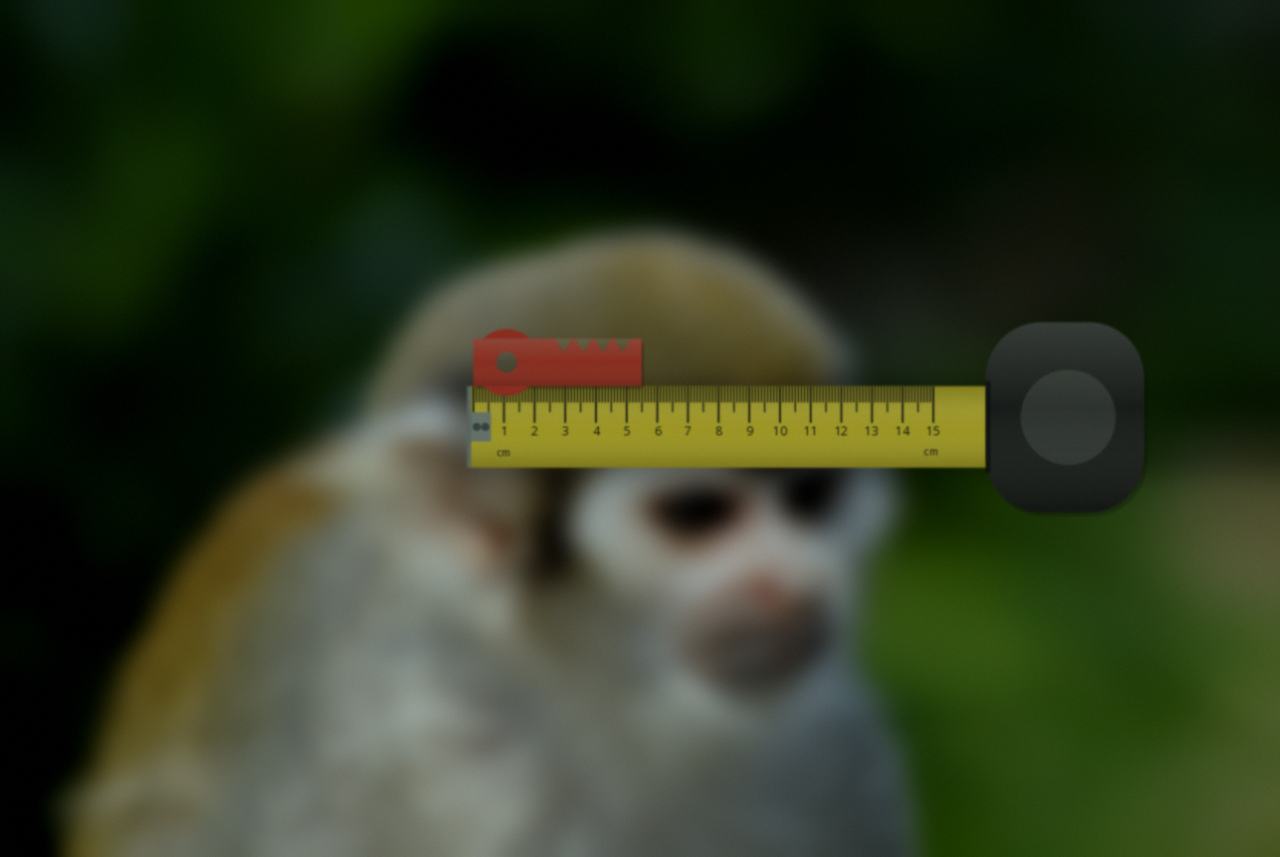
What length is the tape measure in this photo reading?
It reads 5.5 cm
